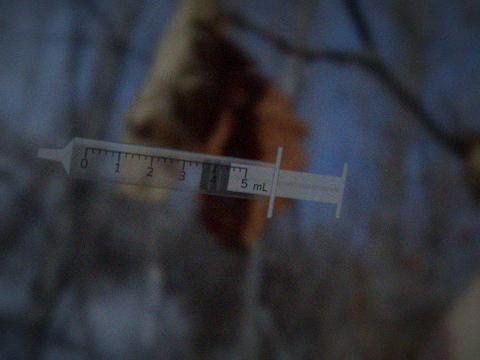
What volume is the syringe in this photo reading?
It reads 3.6 mL
